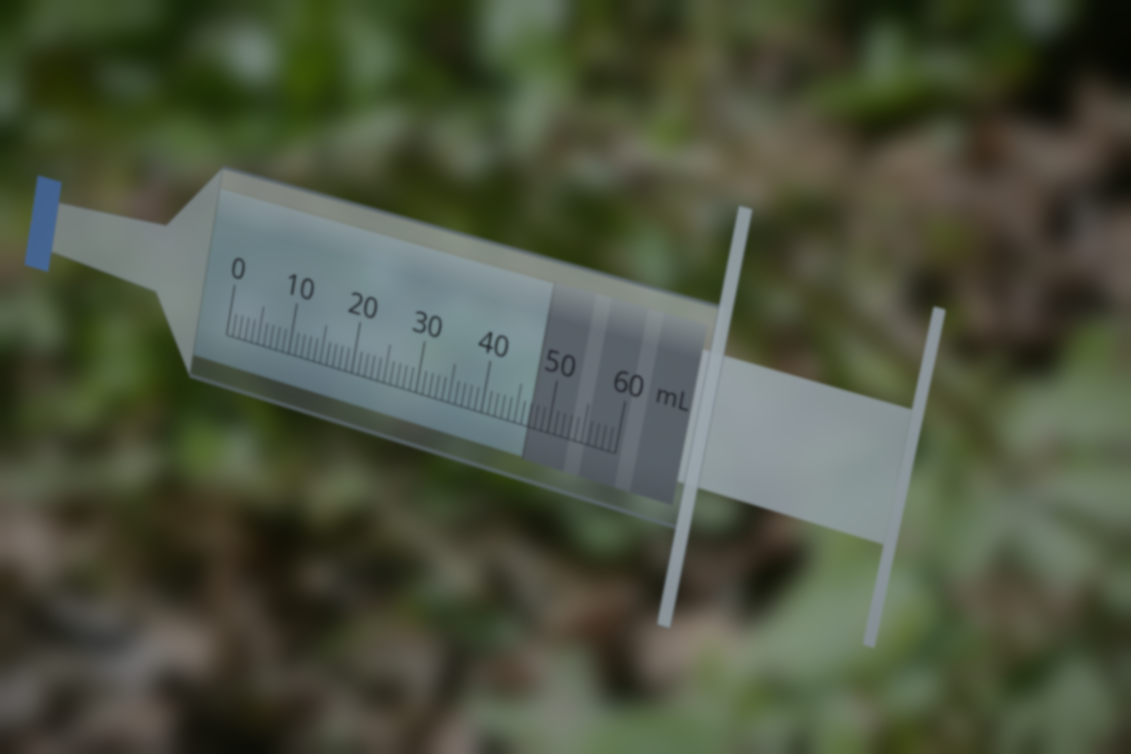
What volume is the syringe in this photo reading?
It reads 47 mL
